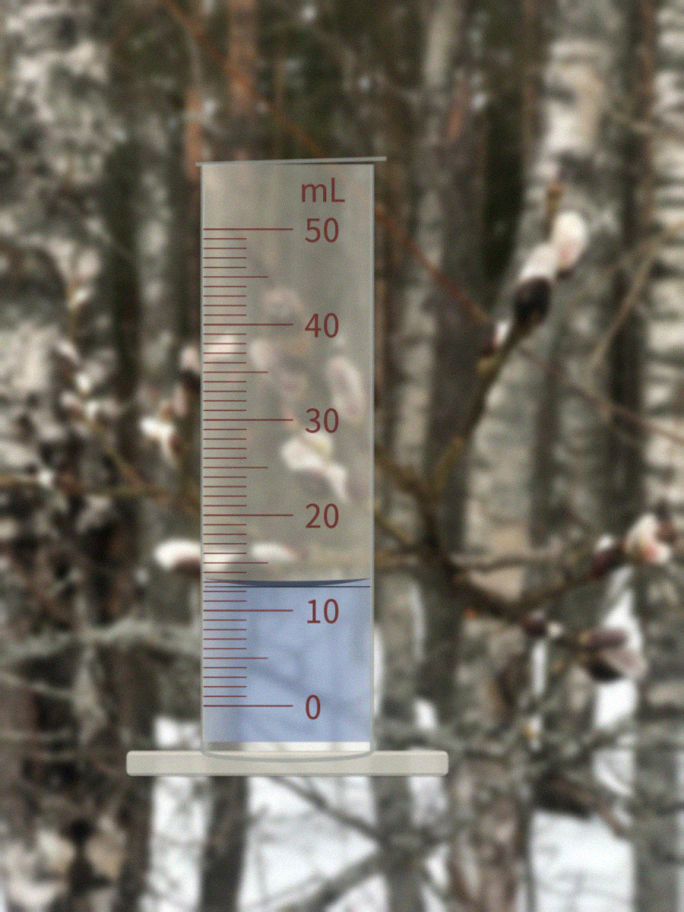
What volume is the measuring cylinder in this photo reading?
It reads 12.5 mL
